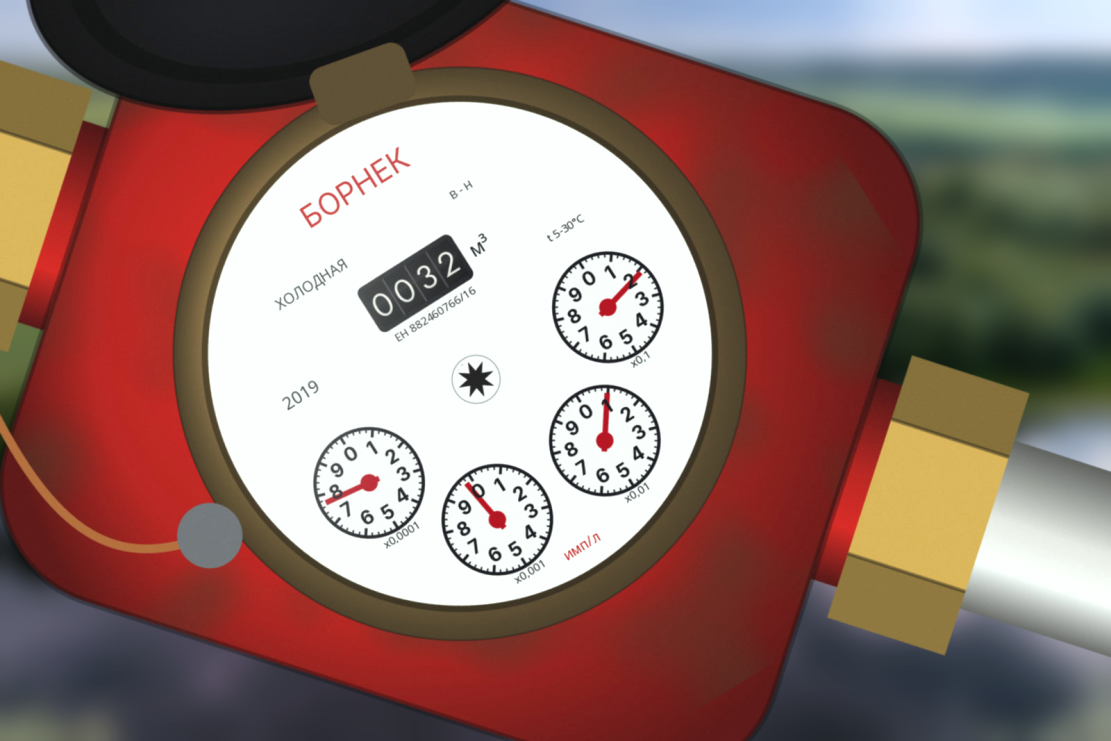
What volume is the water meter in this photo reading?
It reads 32.2097 m³
